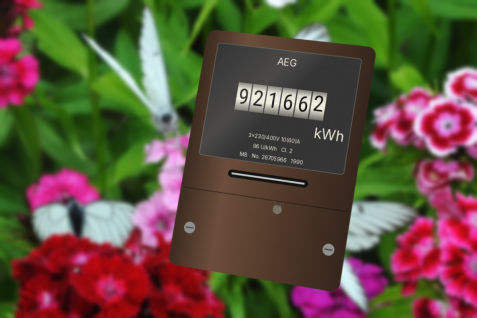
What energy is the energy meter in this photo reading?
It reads 921662 kWh
